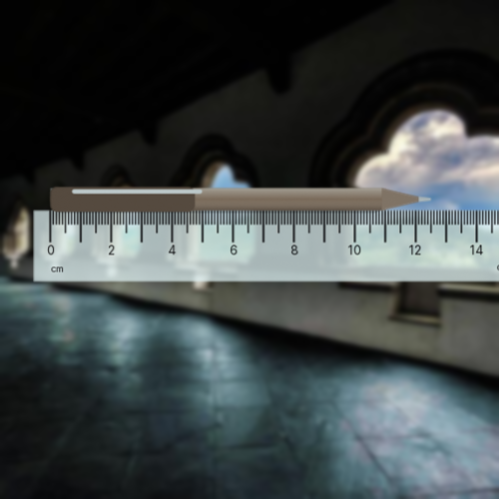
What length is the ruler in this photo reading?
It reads 12.5 cm
